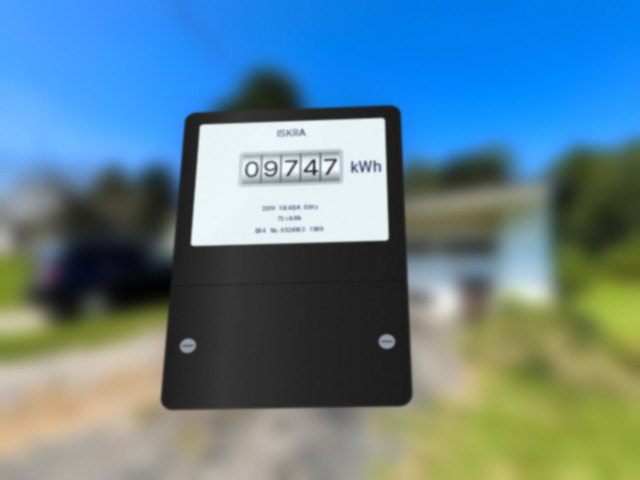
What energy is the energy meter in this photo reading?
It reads 9747 kWh
